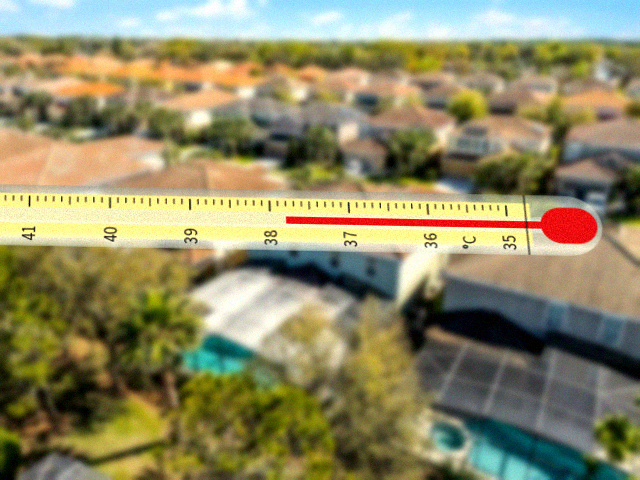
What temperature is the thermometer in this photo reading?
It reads 37.8 °C
